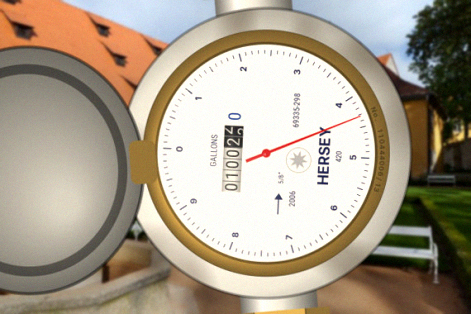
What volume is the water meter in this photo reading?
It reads 100224.3 gal
